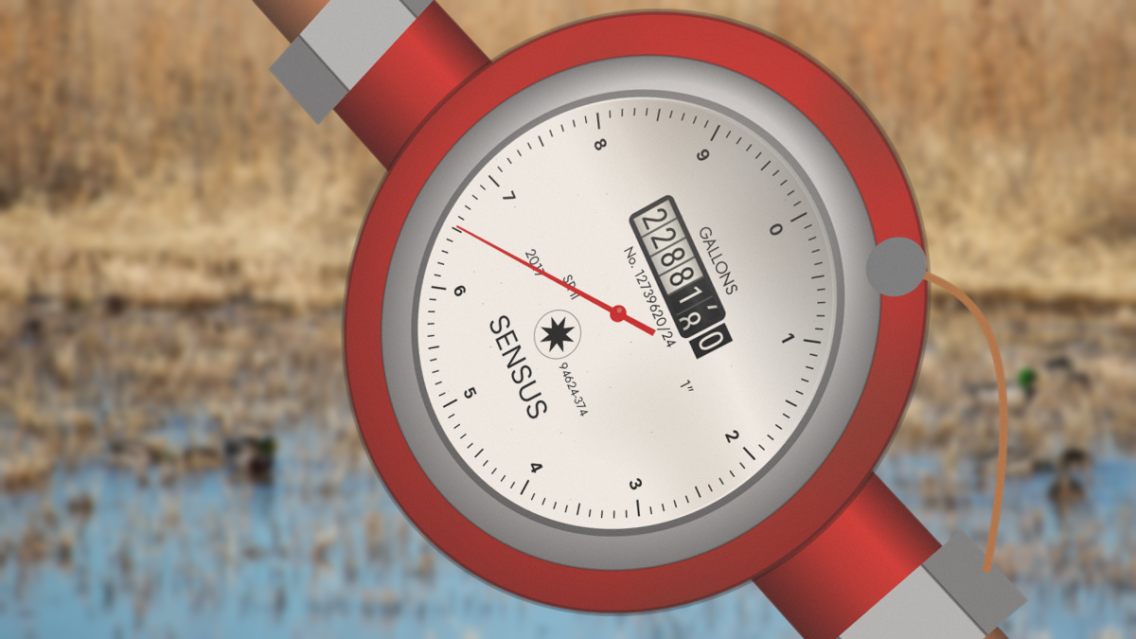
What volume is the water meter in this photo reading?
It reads 2288176.5 gal
